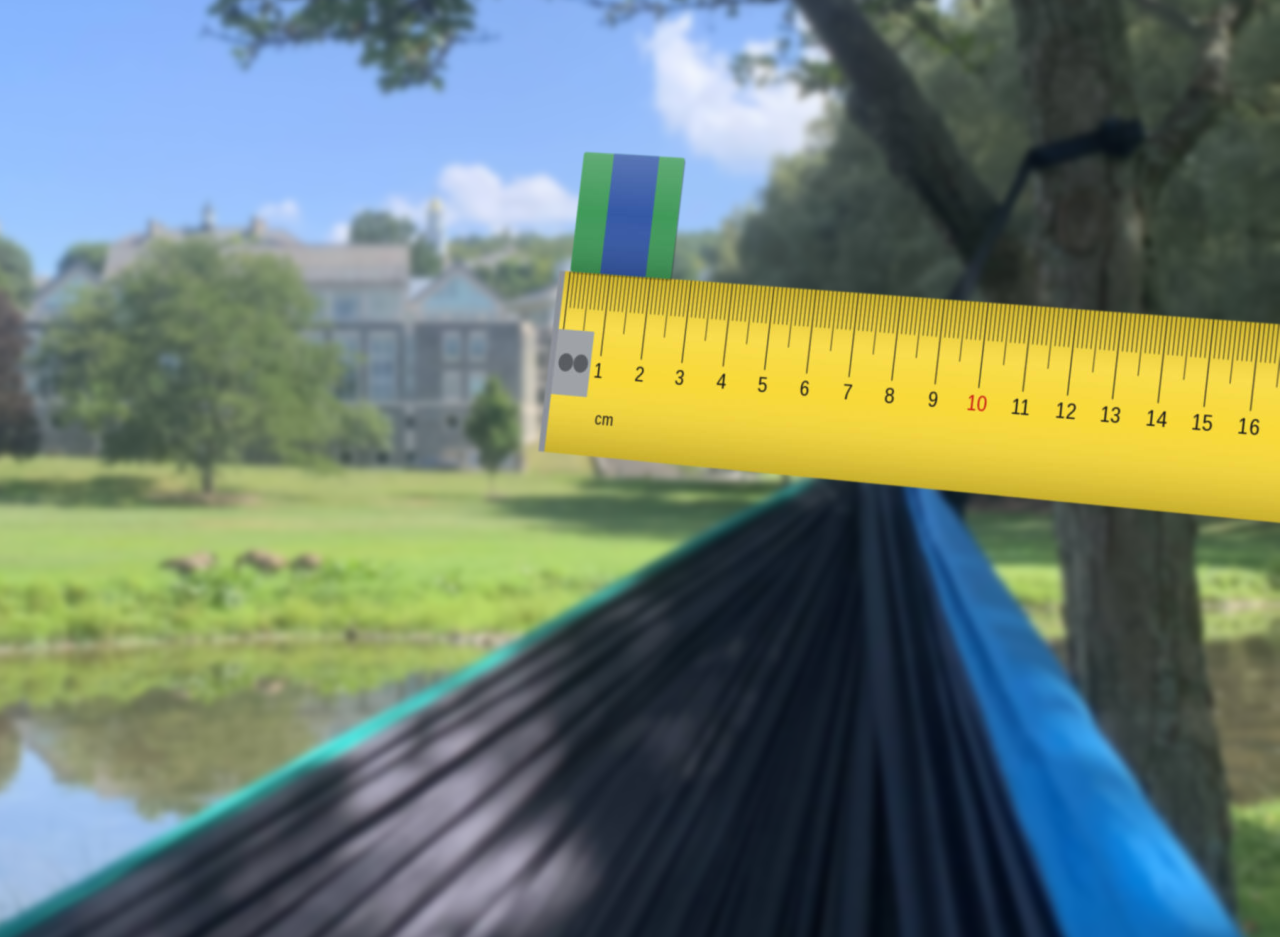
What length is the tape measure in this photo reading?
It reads 2.5 cm
